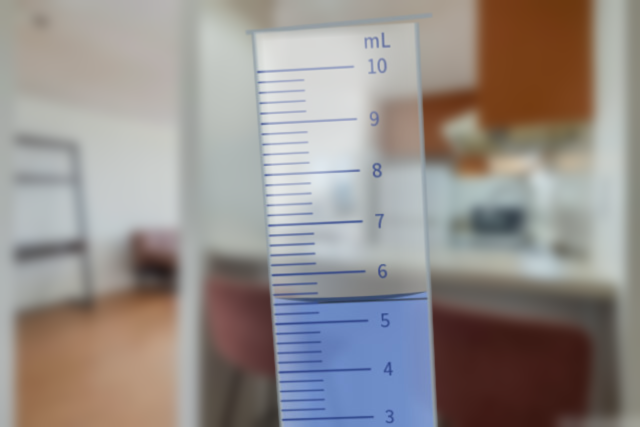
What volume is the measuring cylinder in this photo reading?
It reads 5.4 mL
